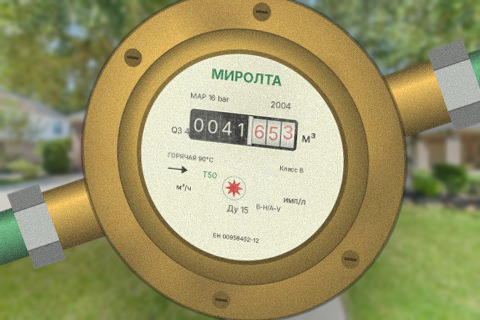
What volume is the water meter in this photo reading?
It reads 41.653 m³
